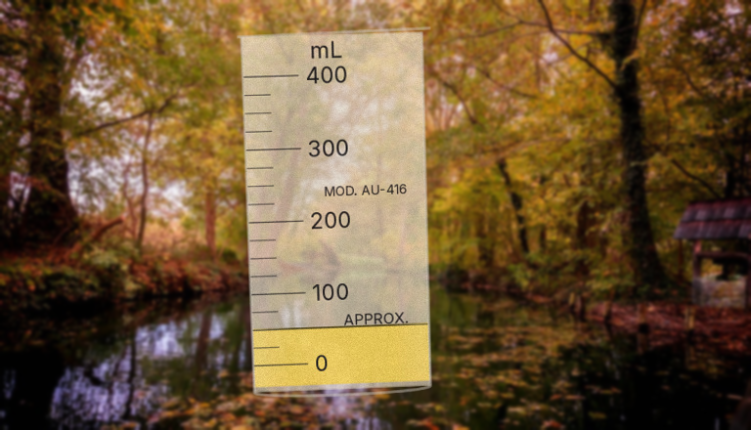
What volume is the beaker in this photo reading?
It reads 50 mL
